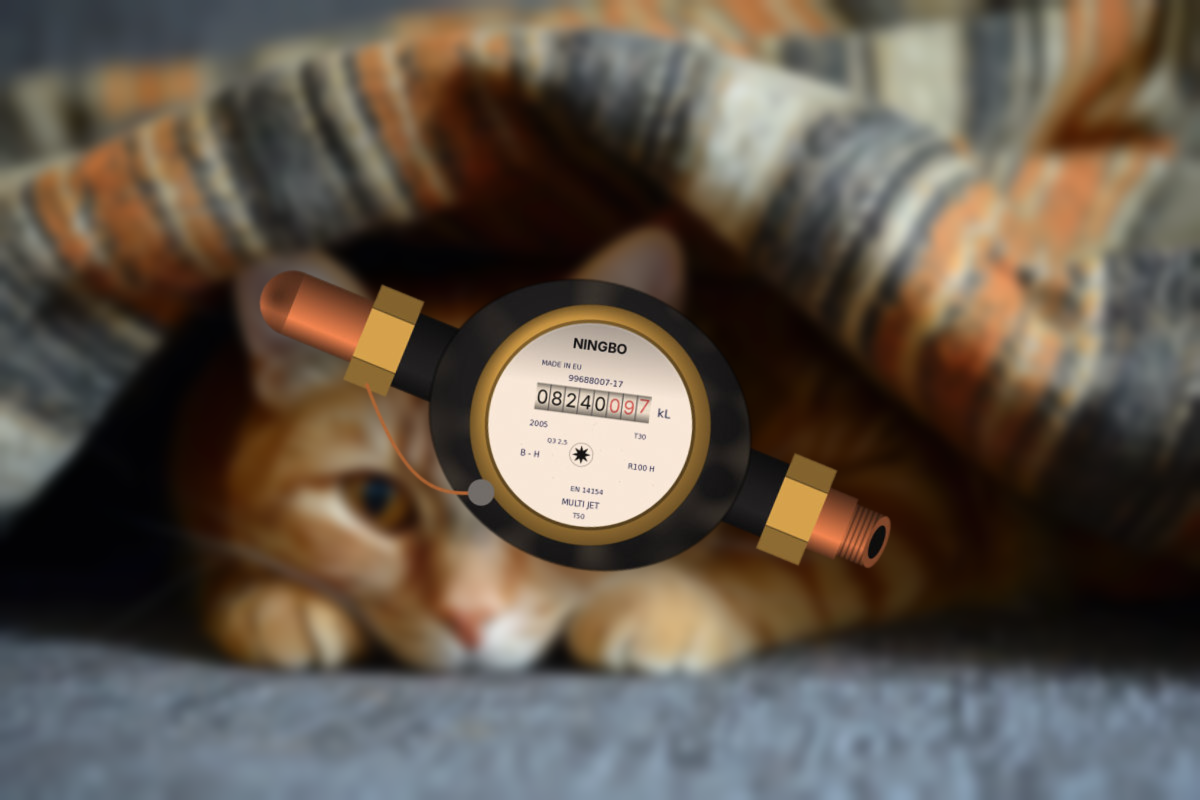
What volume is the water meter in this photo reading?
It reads 8240.097 kL
